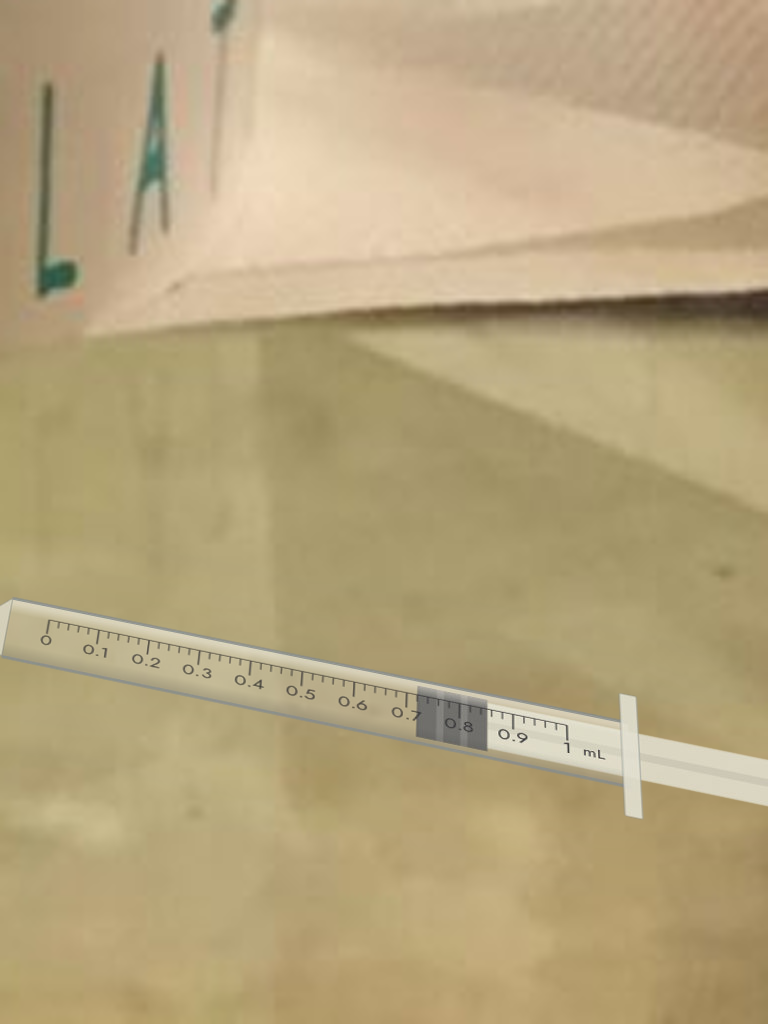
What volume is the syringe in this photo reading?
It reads 0.72 mL
